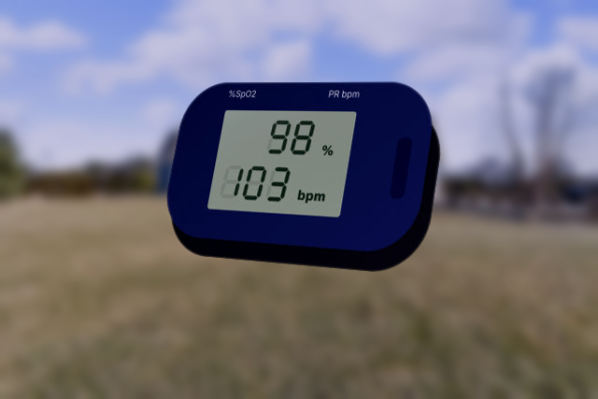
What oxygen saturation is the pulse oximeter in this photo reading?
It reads 98 %
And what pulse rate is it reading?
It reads 103 bpm
